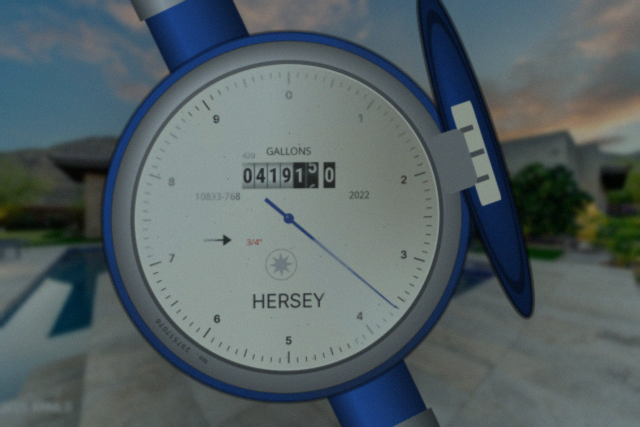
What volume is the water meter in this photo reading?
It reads 419153.6 gal
